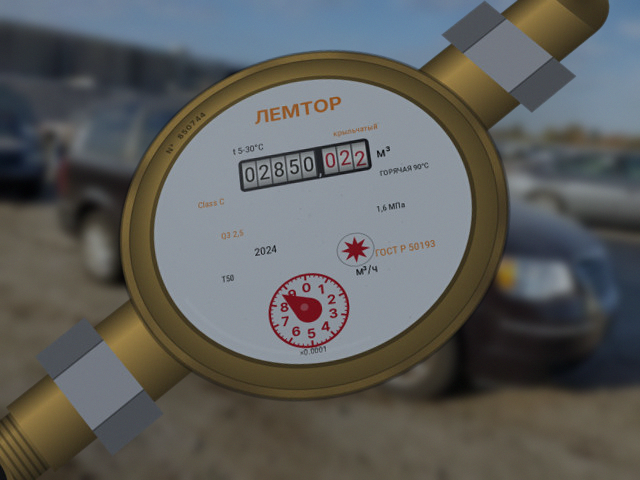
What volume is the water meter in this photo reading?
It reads 2850.0218 m³
